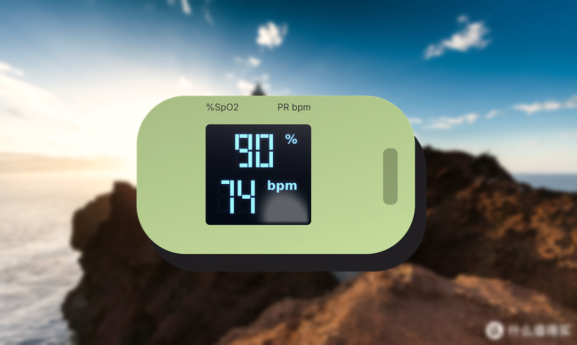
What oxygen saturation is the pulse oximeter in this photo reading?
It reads 90 %
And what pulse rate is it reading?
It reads 74 bpm
